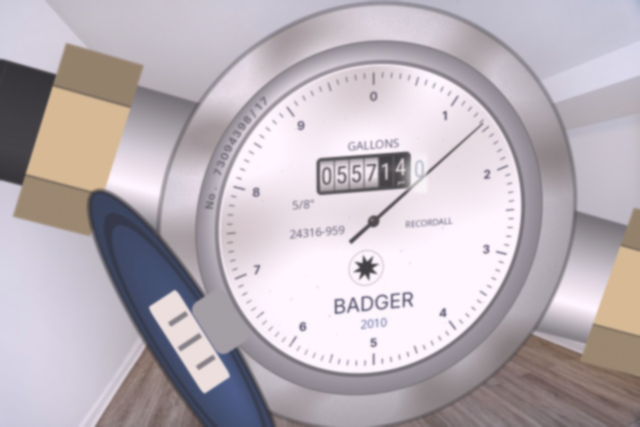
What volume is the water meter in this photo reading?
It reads 557141.4 gal
